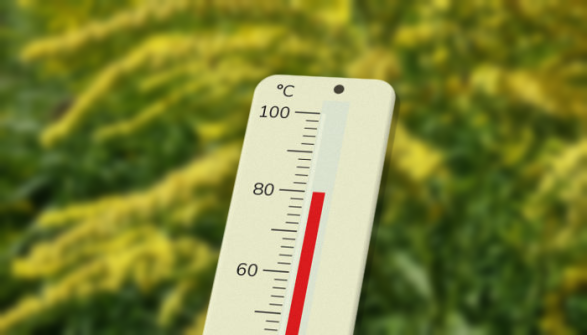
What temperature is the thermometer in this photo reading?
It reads 80 °C
